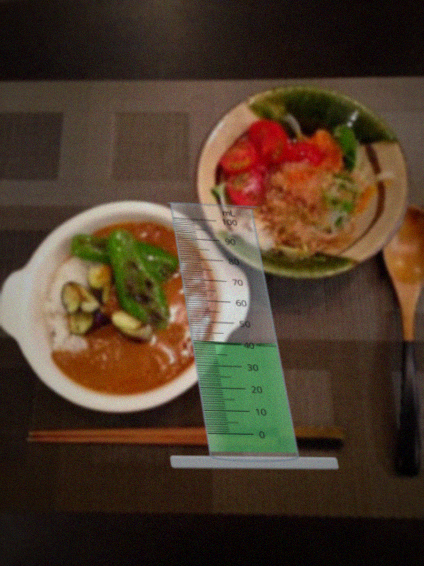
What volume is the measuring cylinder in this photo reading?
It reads 40 mL
